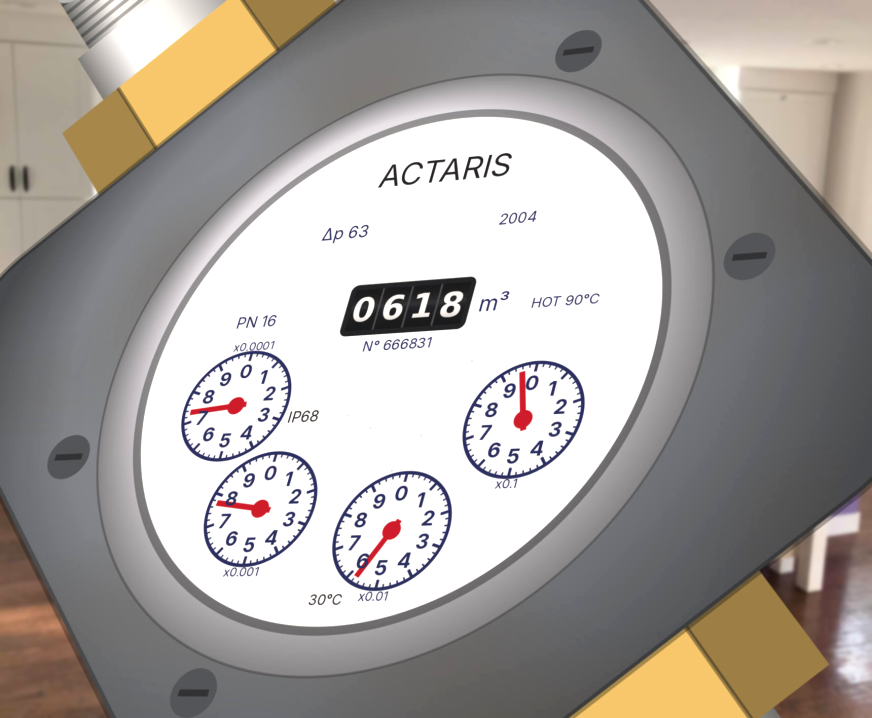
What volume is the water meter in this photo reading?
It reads 617.9577 m³
